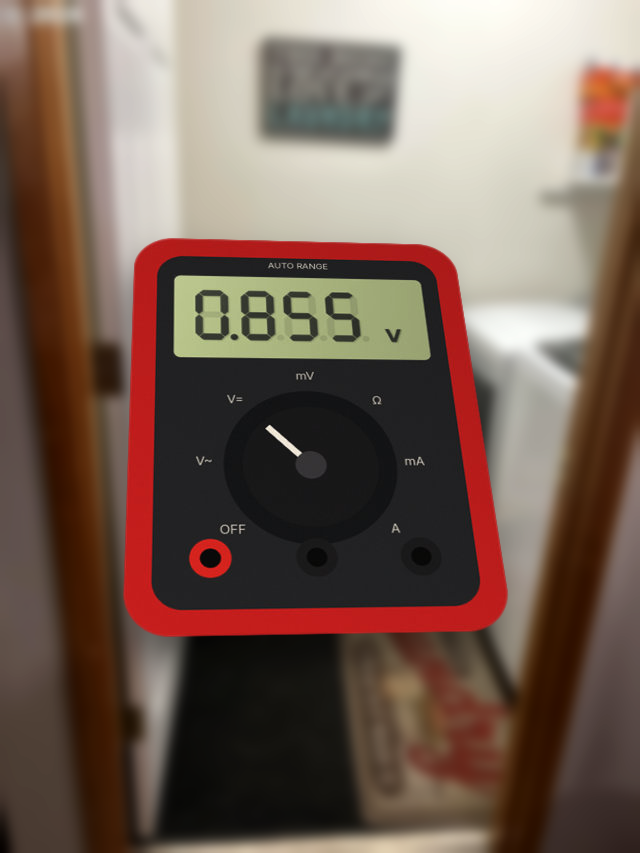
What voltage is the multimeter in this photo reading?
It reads 0.855 V
